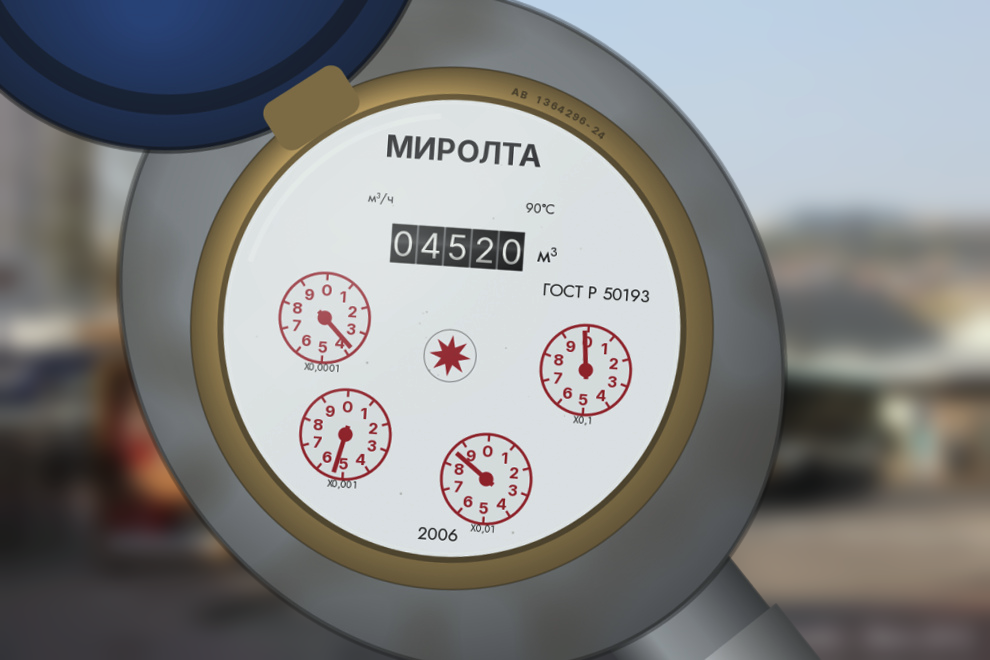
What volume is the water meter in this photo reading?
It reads 4519.9853 m³
